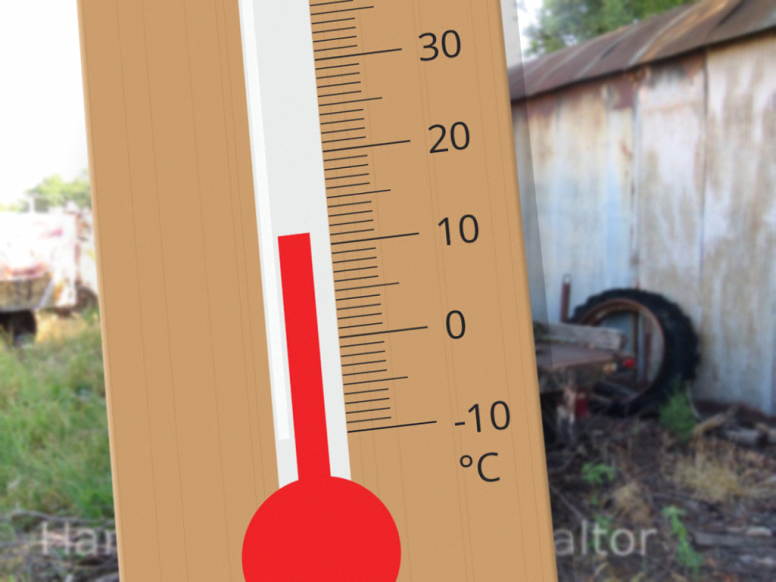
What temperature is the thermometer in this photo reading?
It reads 11.5 °C
